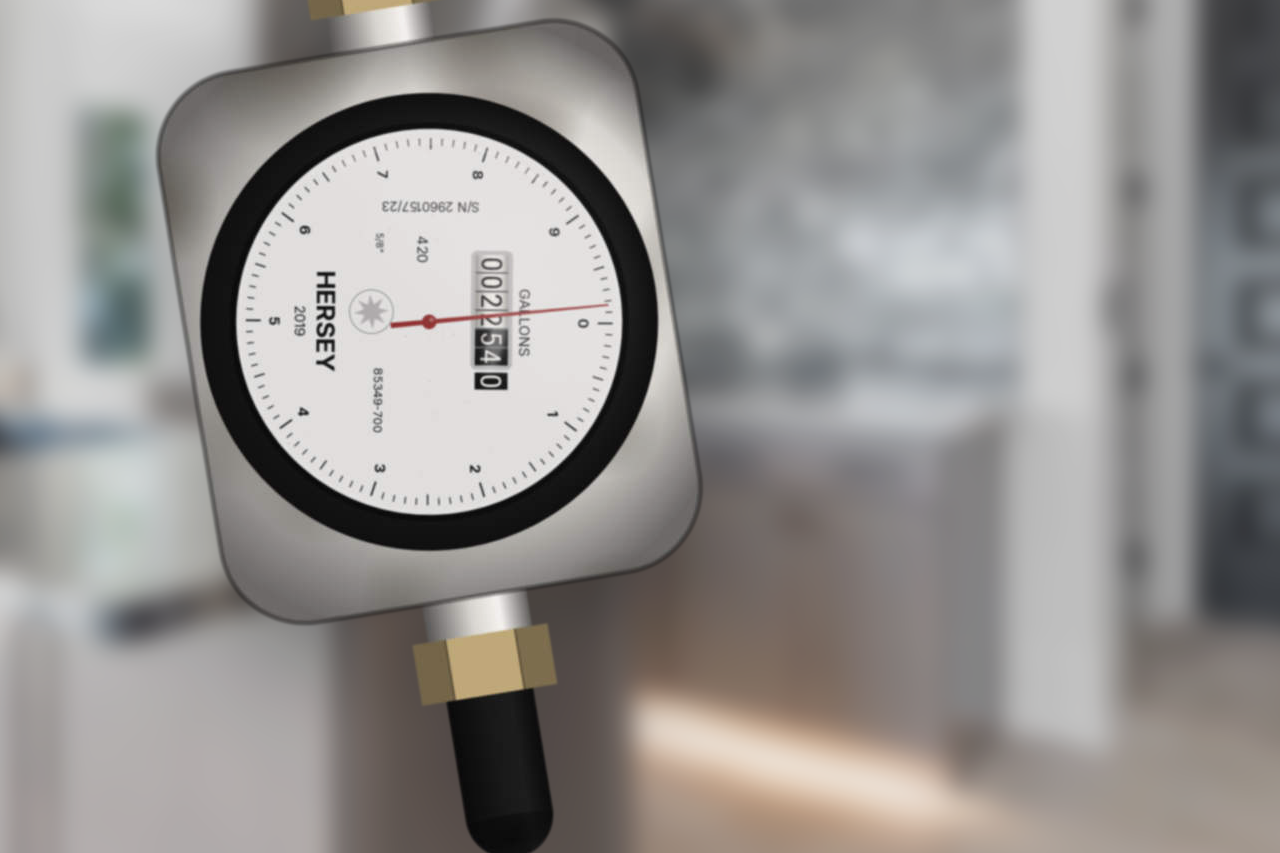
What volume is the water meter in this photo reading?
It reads 22539.8 gal
